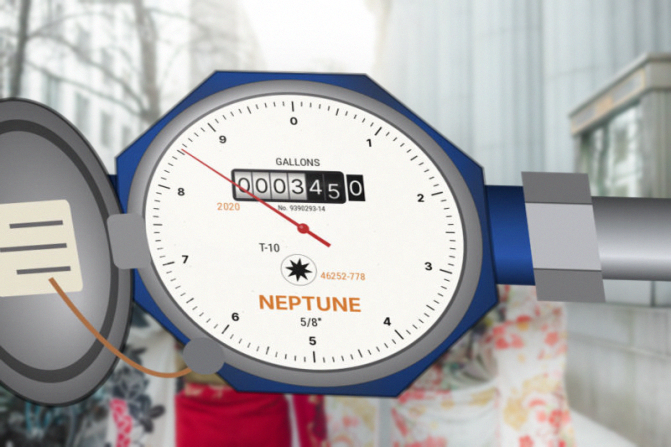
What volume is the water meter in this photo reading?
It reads 3448.5 gal
